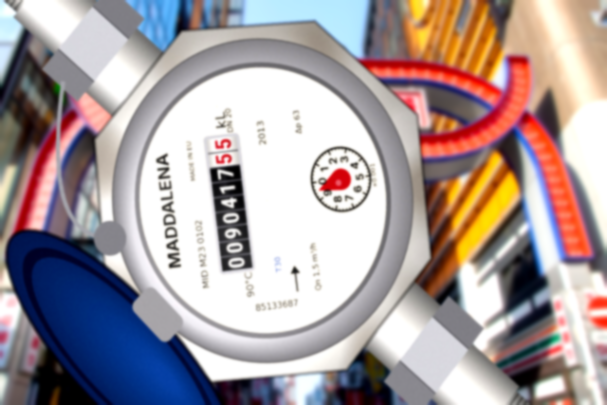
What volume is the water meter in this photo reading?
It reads 90417.549 kL
